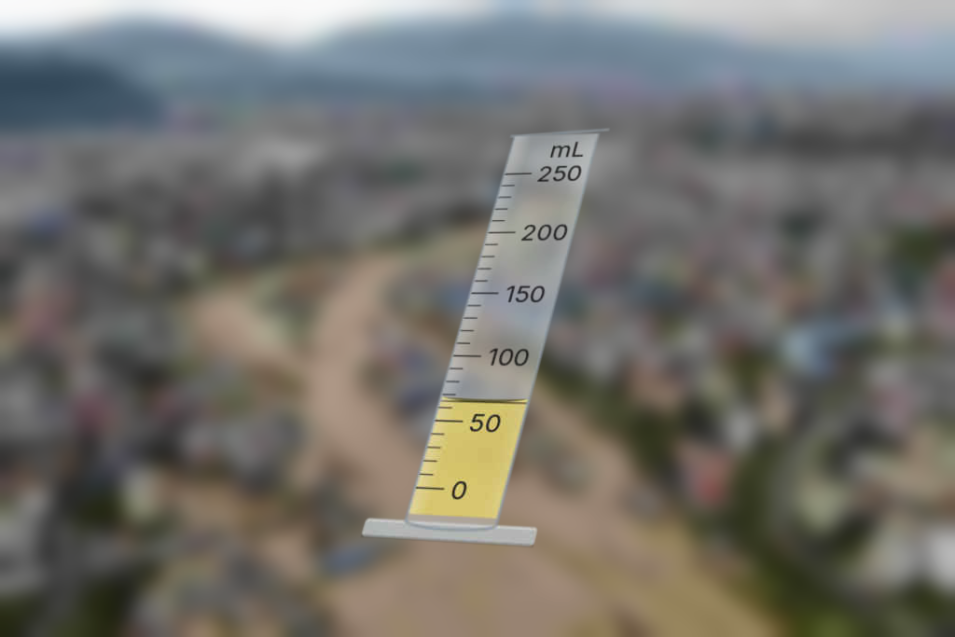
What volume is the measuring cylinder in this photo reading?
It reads 65 mL
